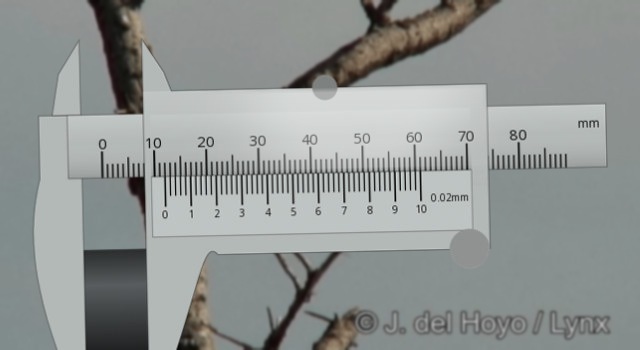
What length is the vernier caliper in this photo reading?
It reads 12.0 mm
